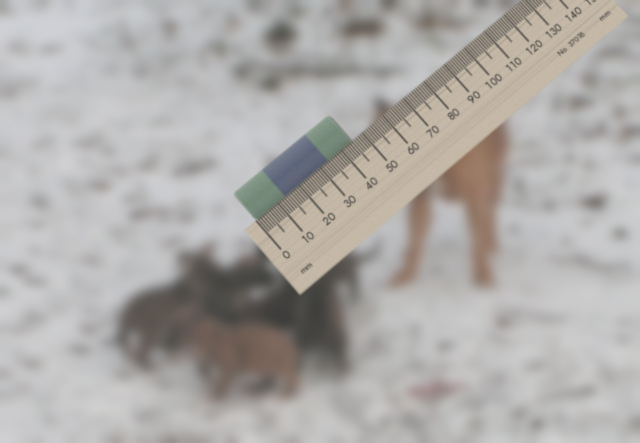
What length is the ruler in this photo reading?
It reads 45 mm
